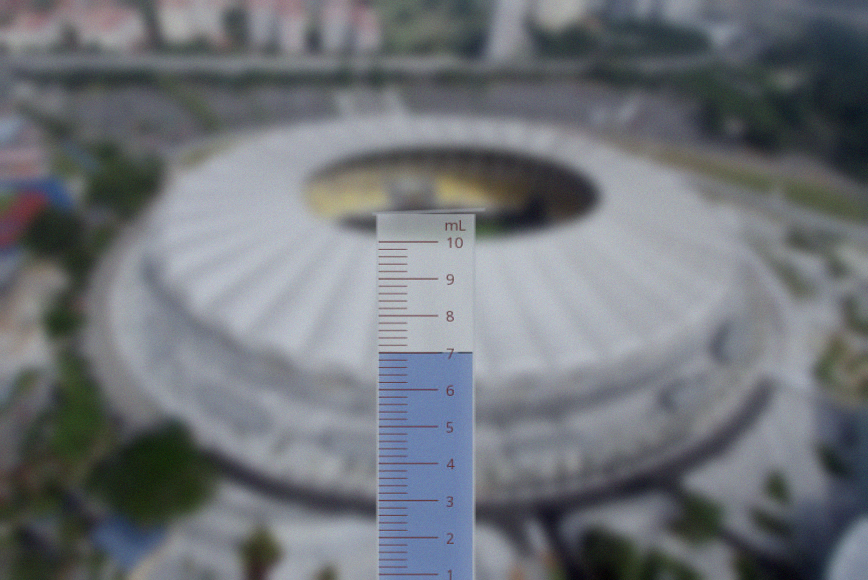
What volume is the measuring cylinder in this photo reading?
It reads 7 mL
